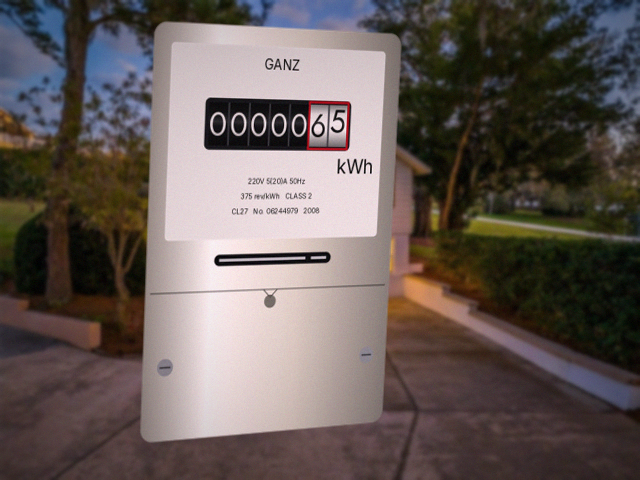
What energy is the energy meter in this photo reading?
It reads 0.65 kWh
